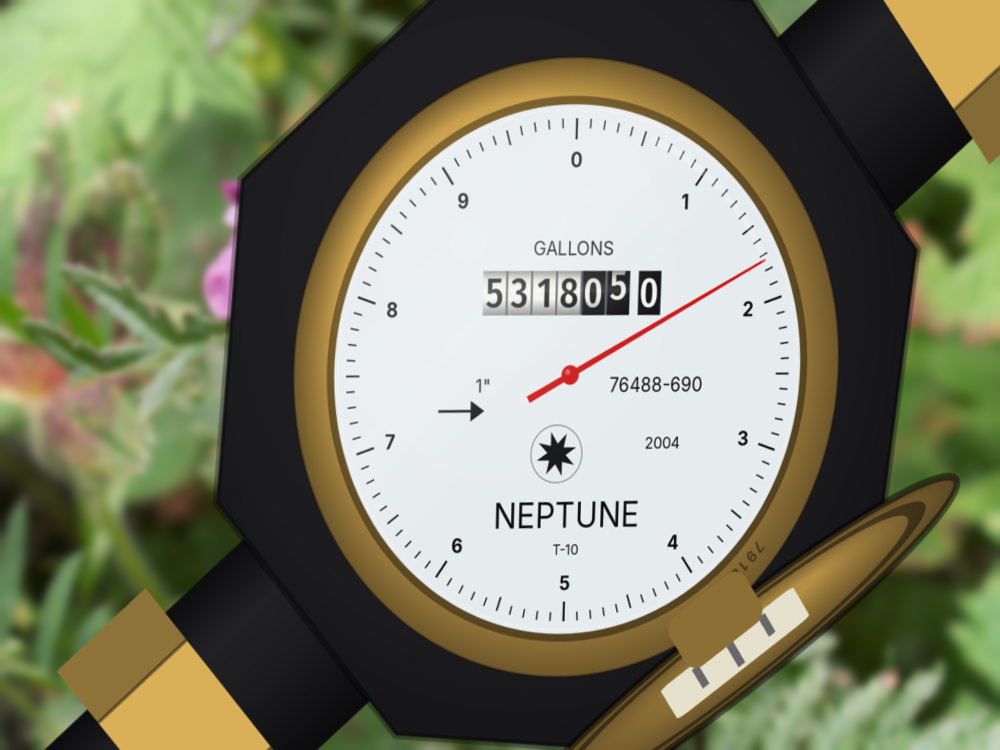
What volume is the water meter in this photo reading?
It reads 5318051.7 gal
